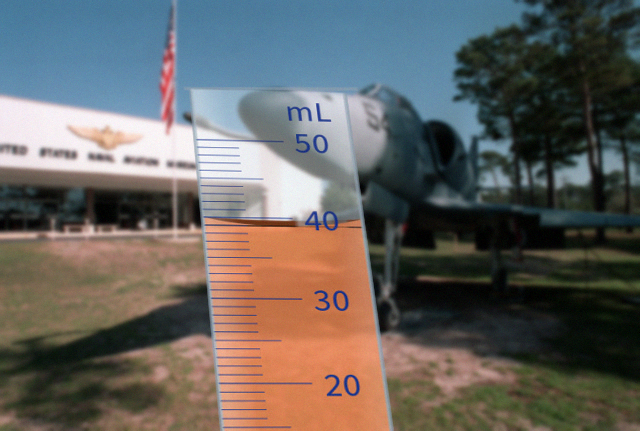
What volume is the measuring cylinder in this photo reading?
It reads 39 mL
